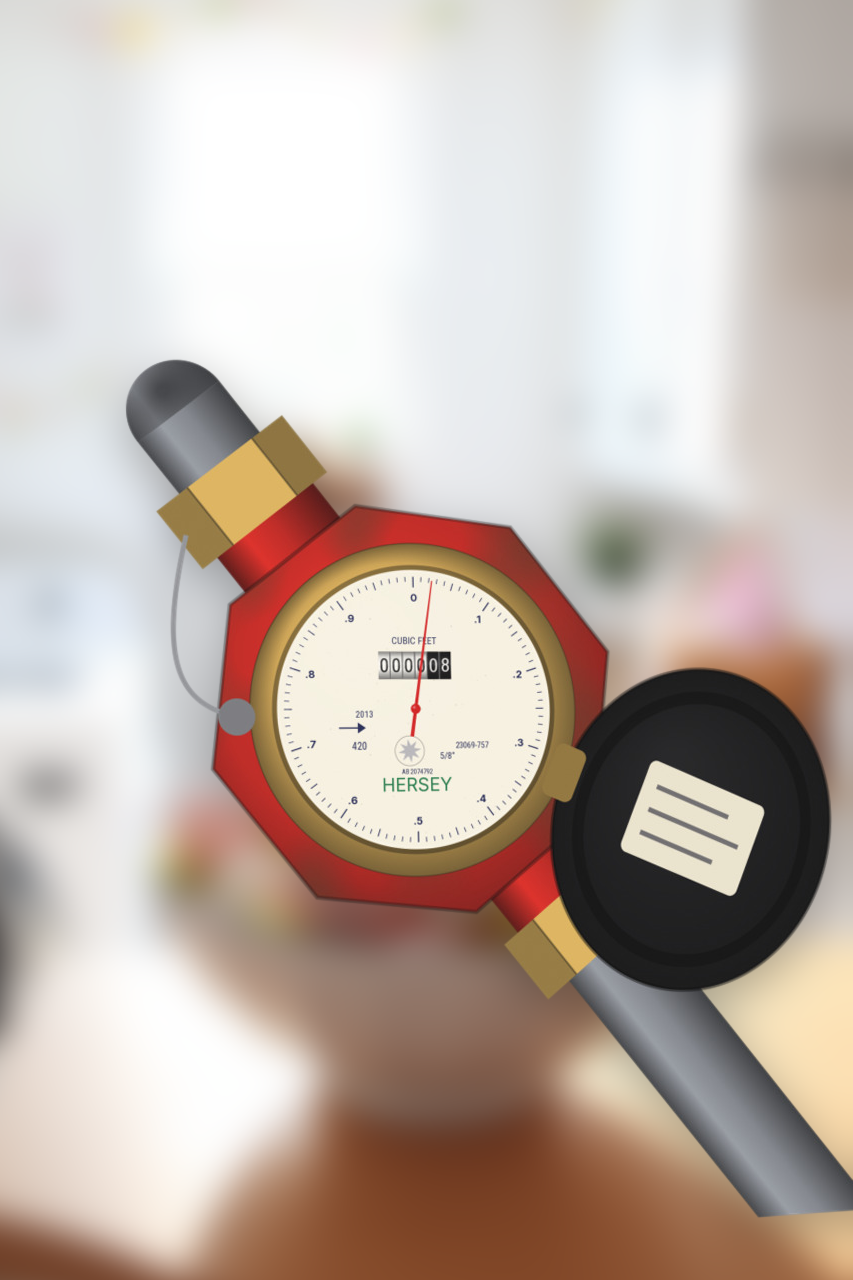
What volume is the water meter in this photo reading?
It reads 8.02 ft³
